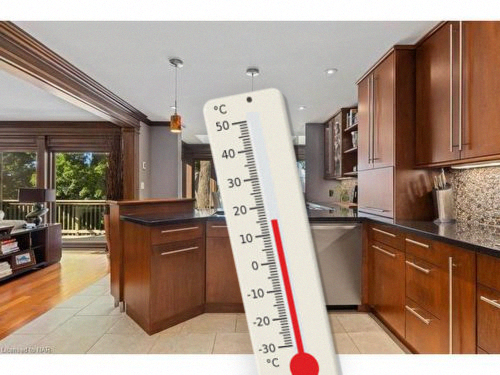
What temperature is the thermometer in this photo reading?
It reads 15 °C
